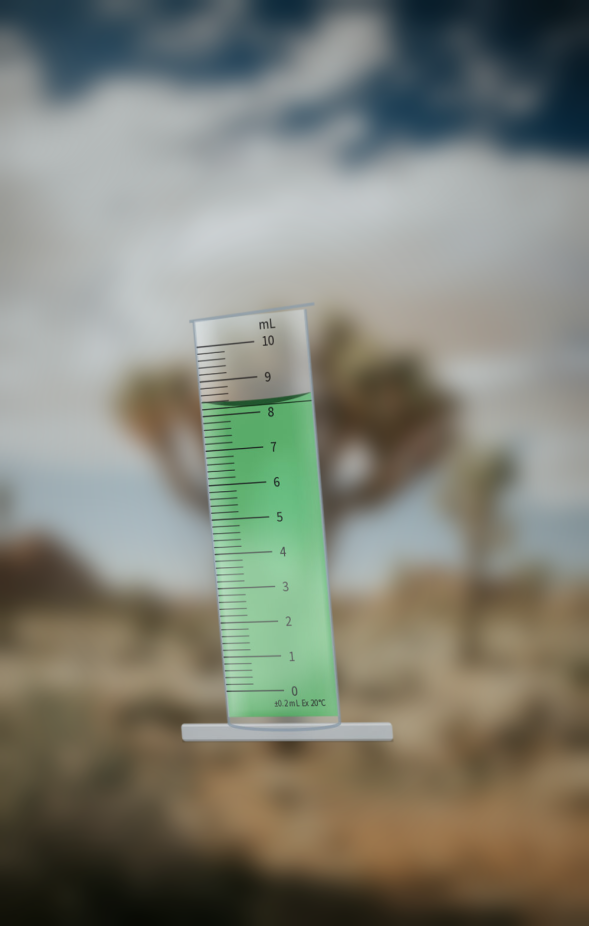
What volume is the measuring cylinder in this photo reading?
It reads 8.2 mL
